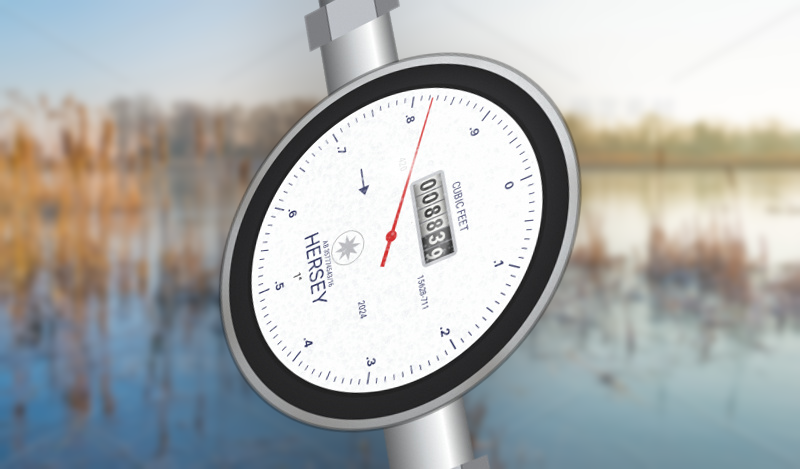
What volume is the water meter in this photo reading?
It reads 8838.82 ft³
